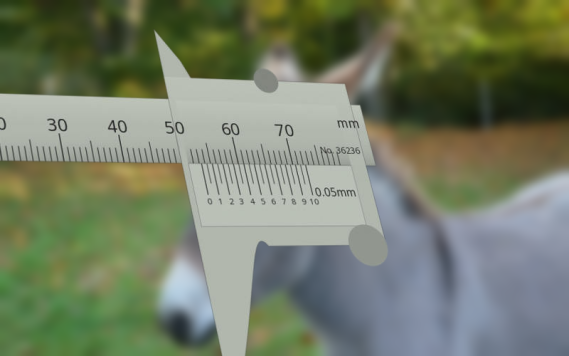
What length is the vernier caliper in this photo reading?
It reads 53.4 mm
